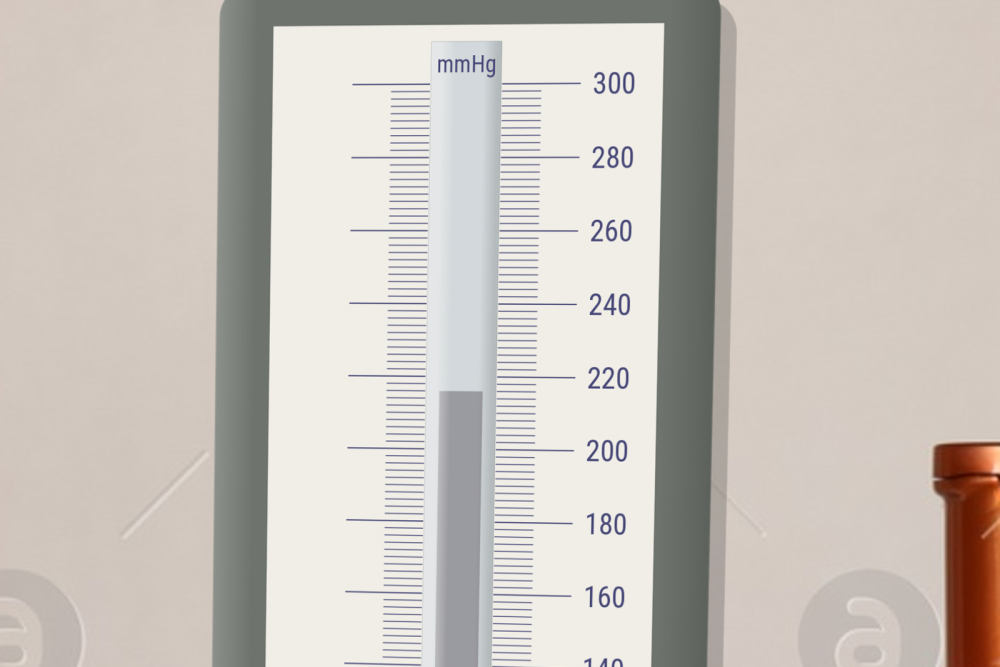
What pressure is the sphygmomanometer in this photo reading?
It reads 216 mmHg
